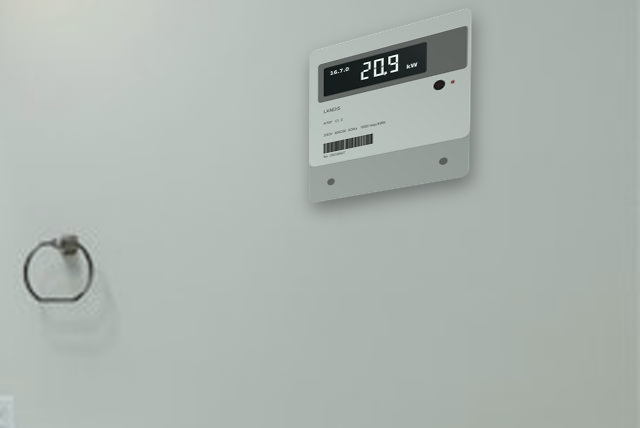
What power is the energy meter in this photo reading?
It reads 20.9 kW
